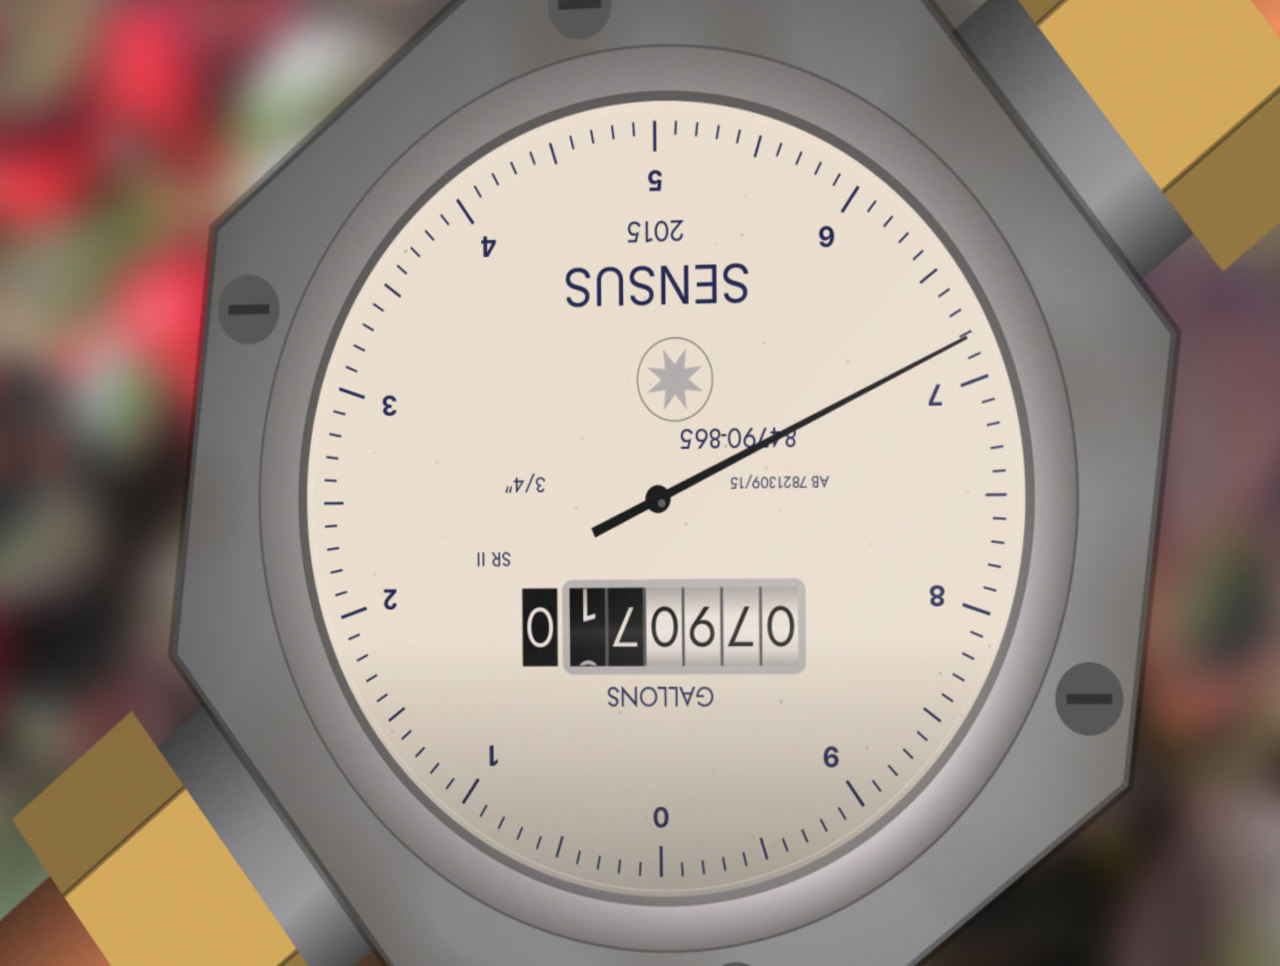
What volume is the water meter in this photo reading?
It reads 790706.8 gal
